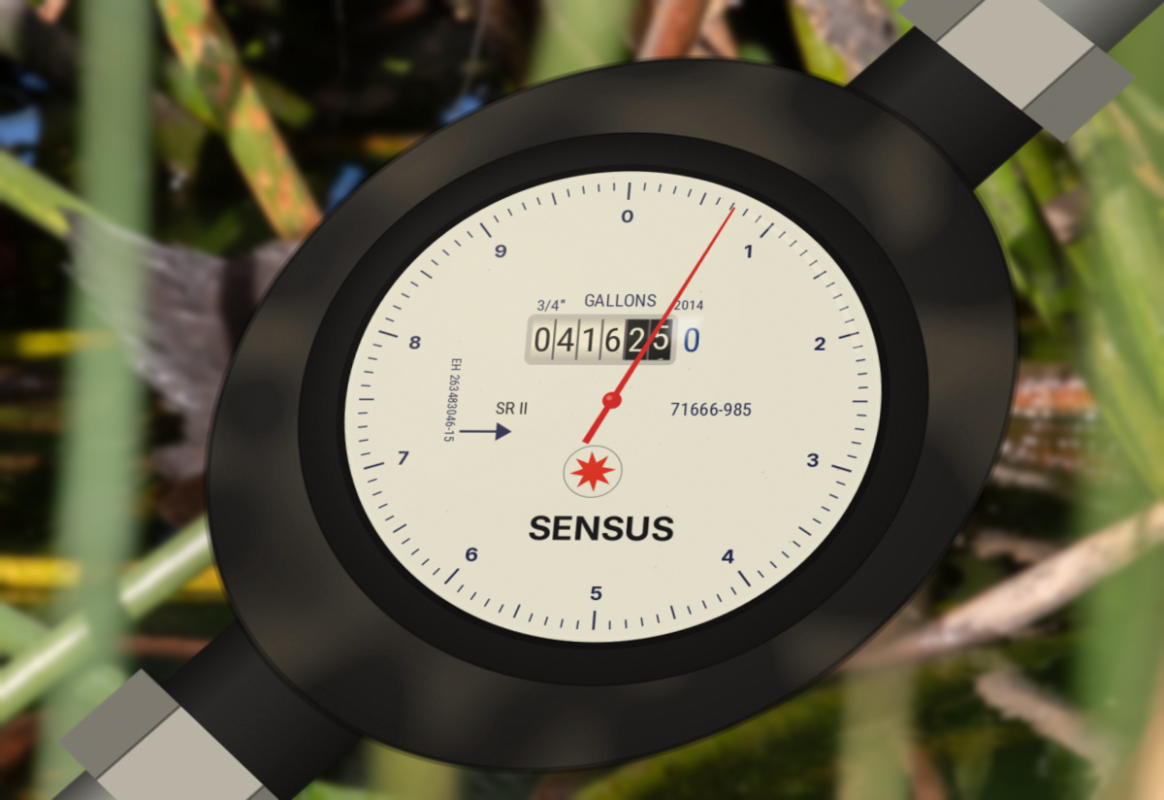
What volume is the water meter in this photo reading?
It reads 416250.7 gal
